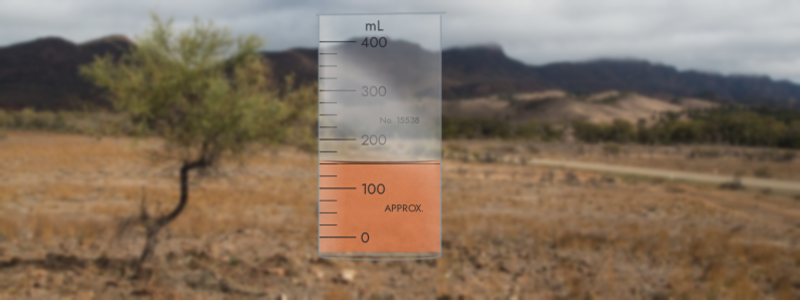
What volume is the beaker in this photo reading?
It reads 150 mL
